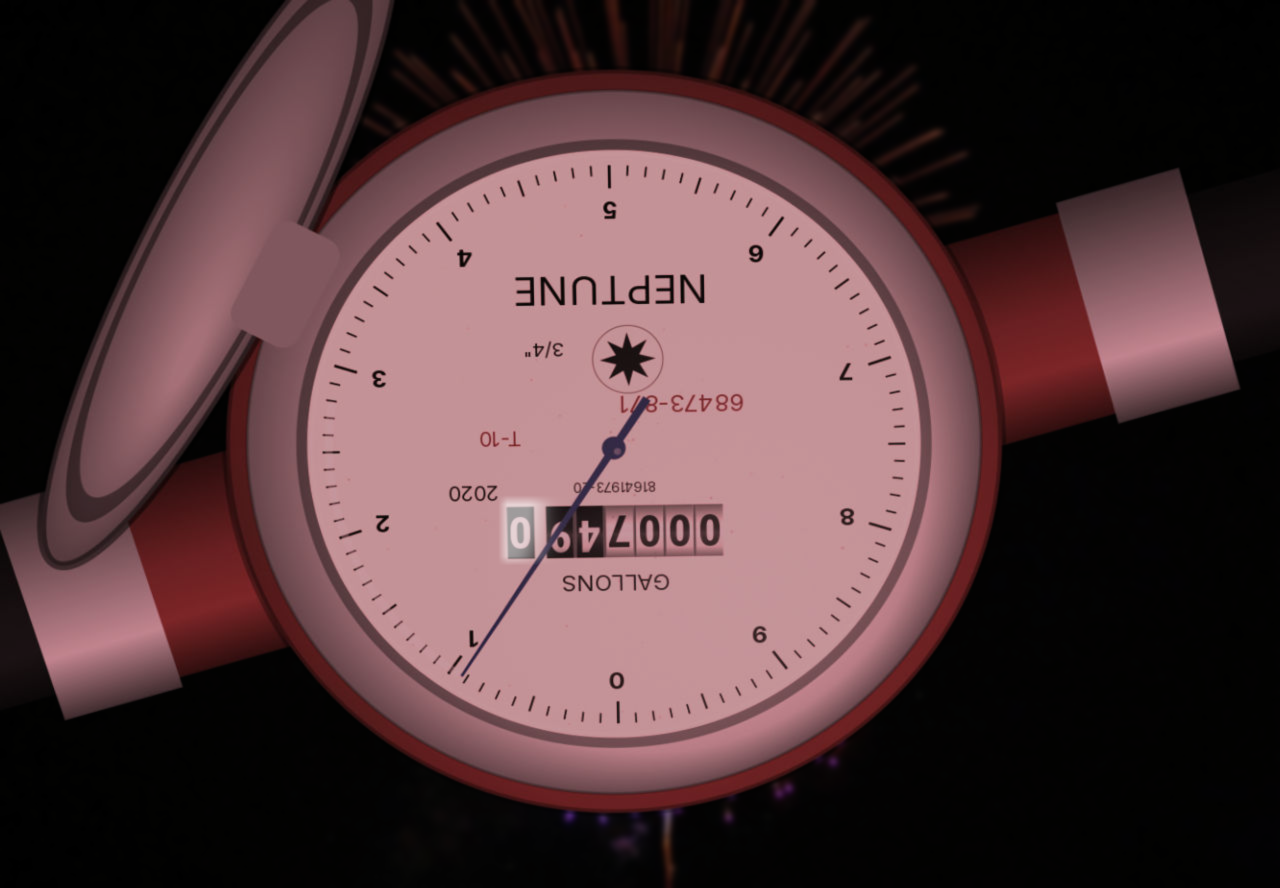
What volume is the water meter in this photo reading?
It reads 7490.9 gal
